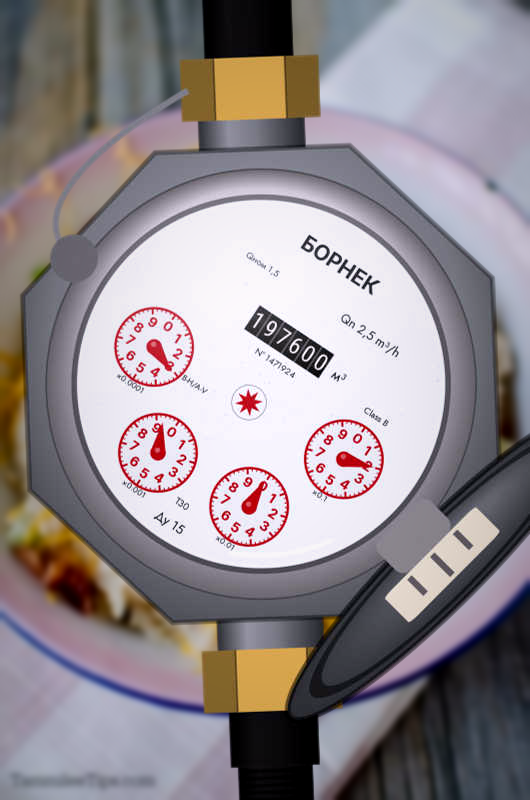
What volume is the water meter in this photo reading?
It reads 197600.1993 m³
